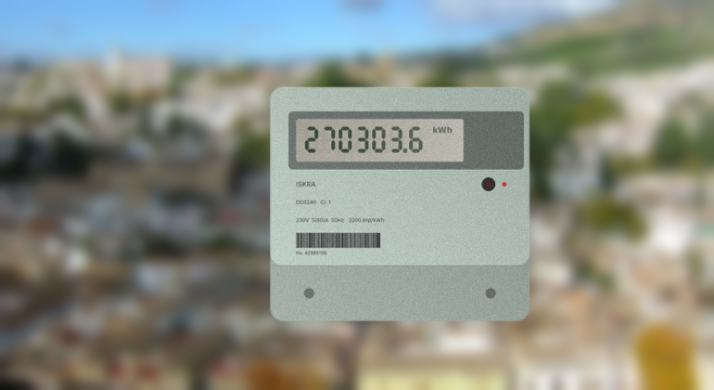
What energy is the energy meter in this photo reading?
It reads 270303.6 kWh
